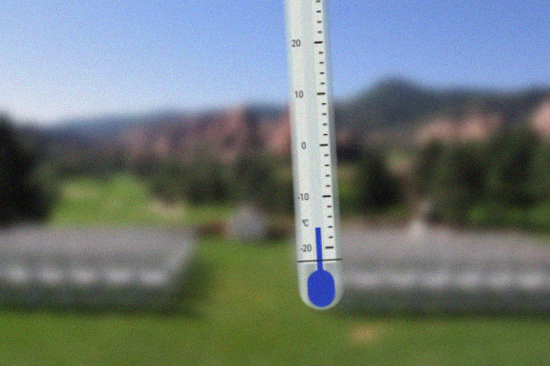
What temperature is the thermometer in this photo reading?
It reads -16 °C
